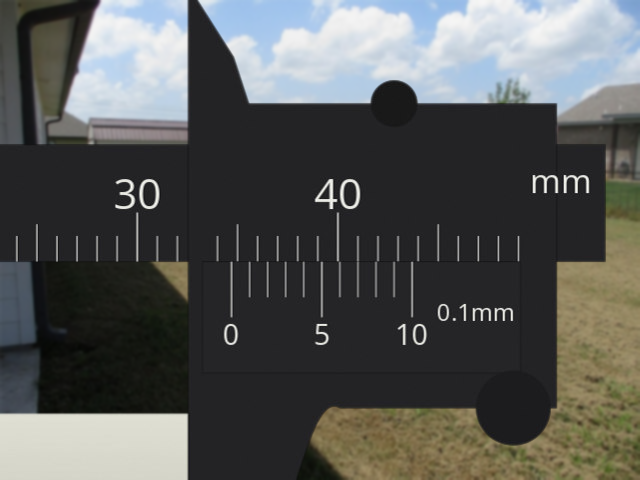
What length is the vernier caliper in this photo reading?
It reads 34.7 mm
